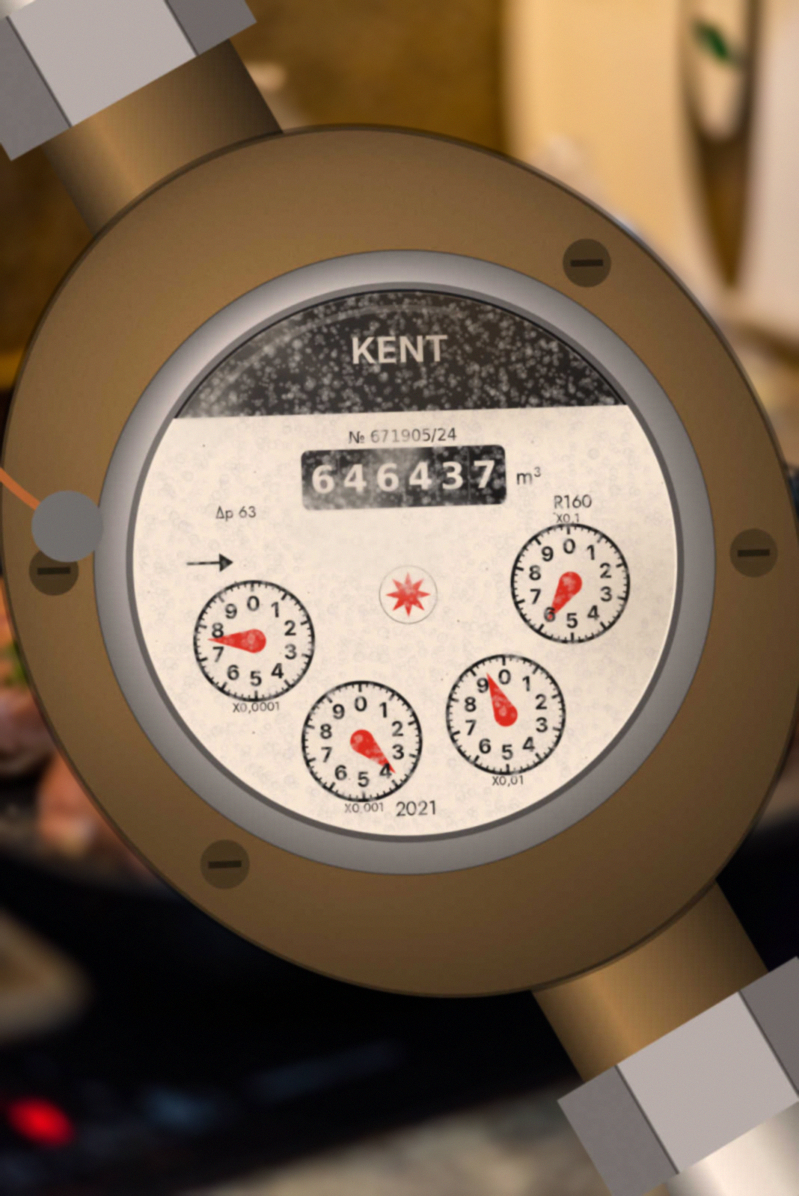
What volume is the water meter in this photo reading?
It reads 646437.5937 m³
